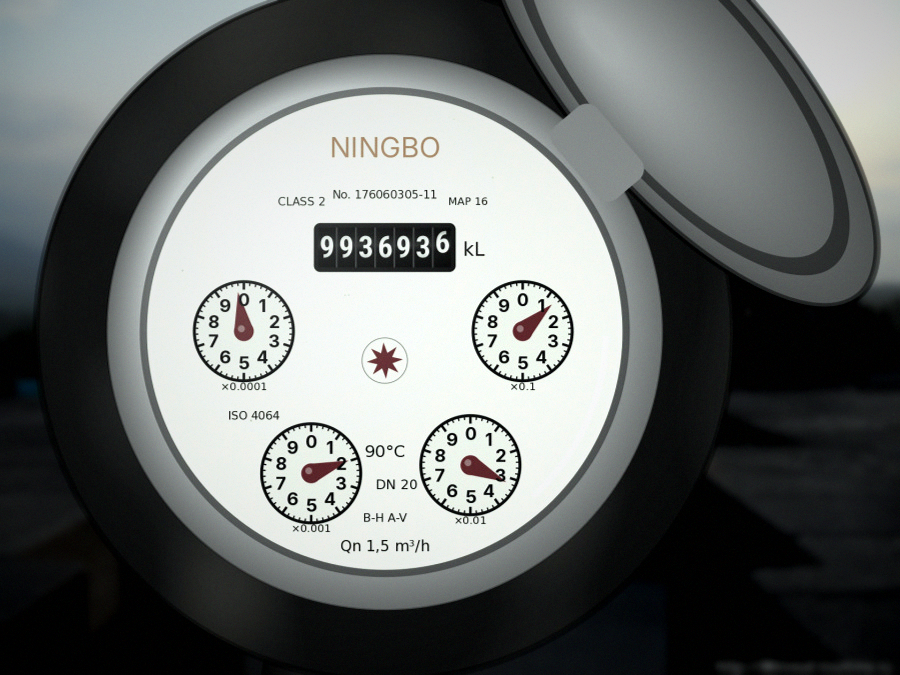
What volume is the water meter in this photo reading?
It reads 9936936.1319 kL
